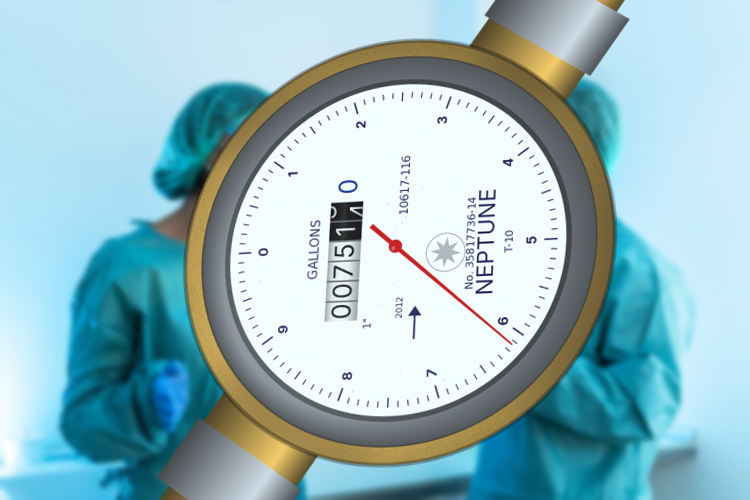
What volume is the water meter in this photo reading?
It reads 75136.1 gal
